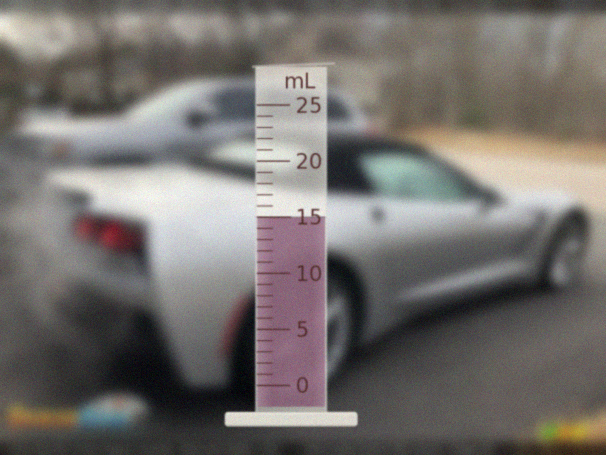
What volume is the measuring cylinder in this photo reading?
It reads 15 mL
